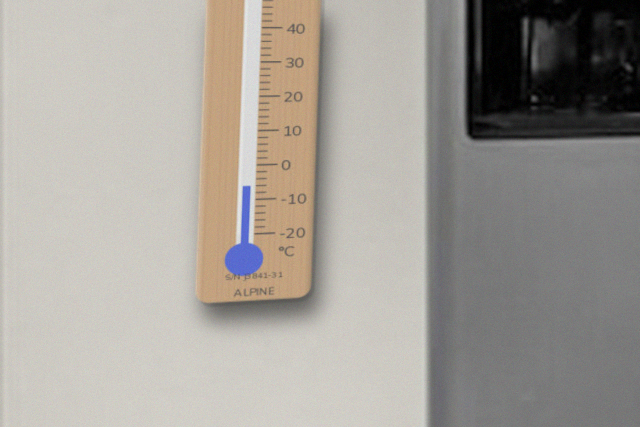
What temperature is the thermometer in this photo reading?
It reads -6 °C
